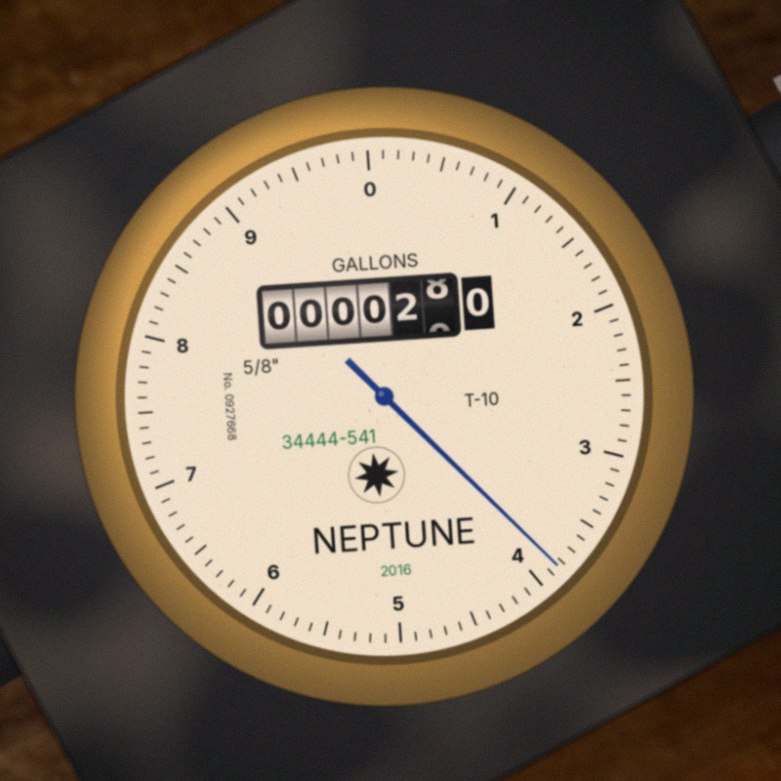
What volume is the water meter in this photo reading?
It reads 283.8 gal
